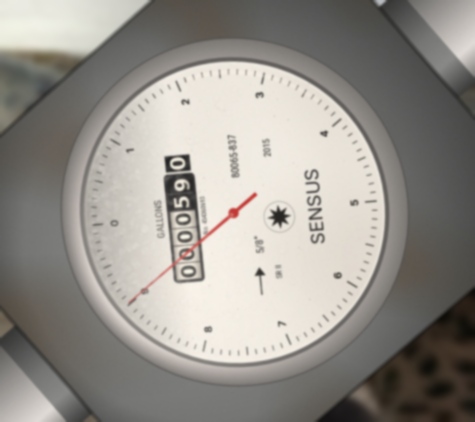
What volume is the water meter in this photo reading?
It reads 589.0 gal
